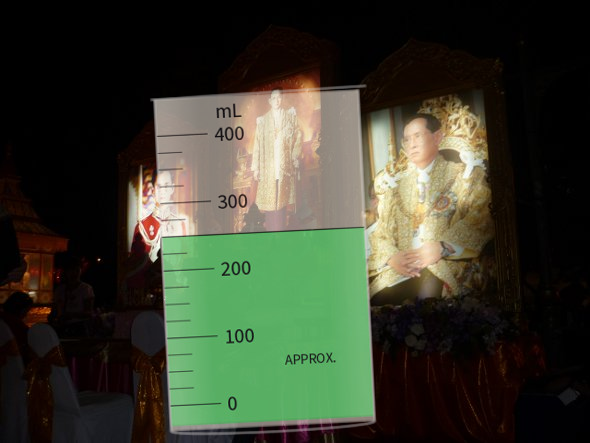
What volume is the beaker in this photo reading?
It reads 250 mL
